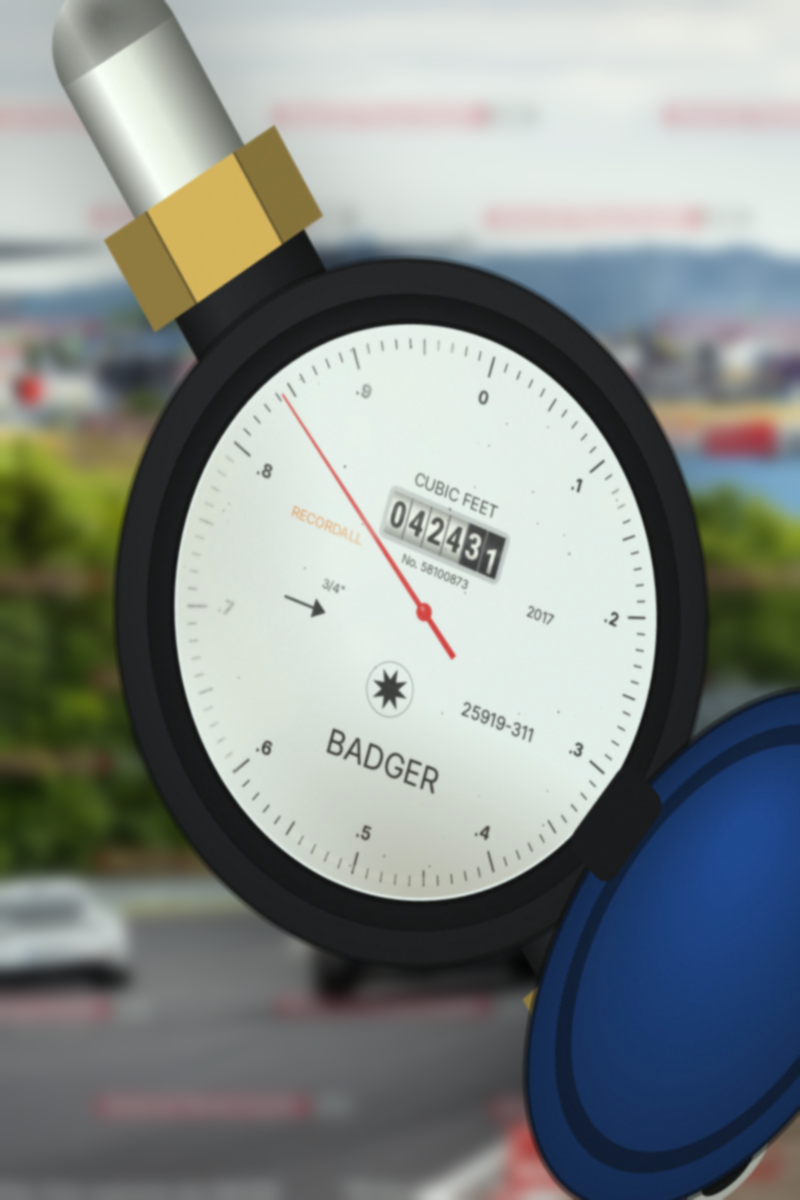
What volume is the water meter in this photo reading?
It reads 42430.84 ft³
